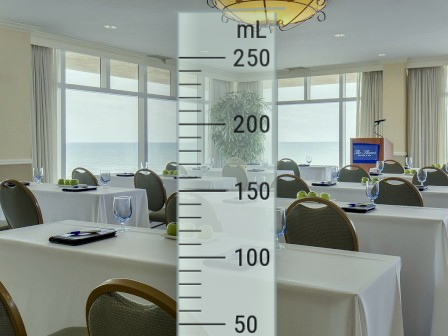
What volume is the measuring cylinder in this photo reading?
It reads 150 mL
